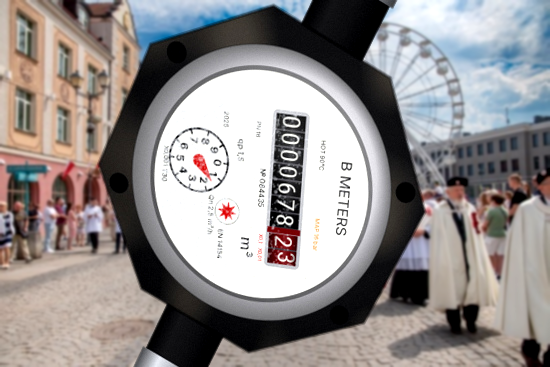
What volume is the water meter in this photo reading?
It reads 678.231 m³
